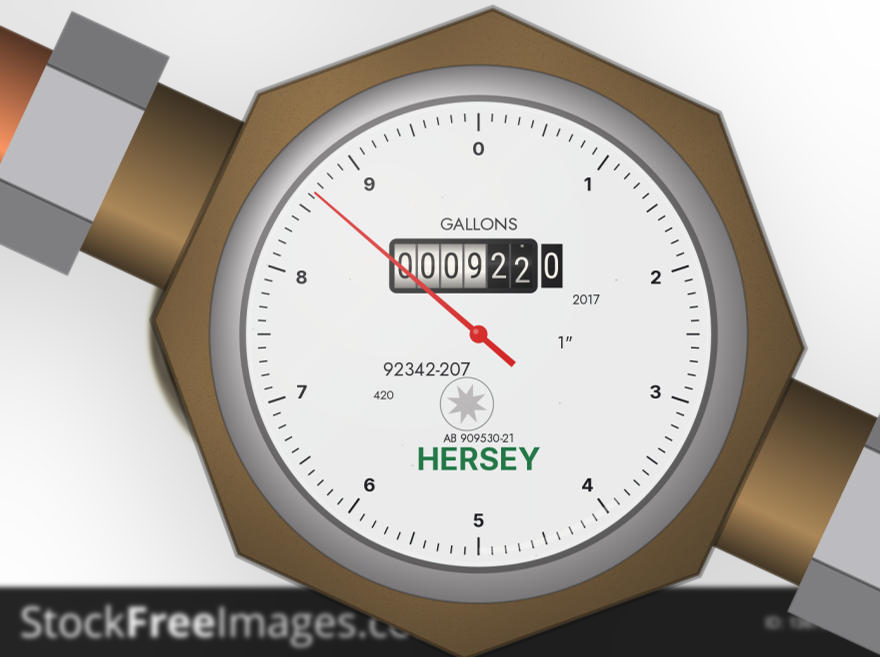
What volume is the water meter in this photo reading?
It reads 9218.6 gal
